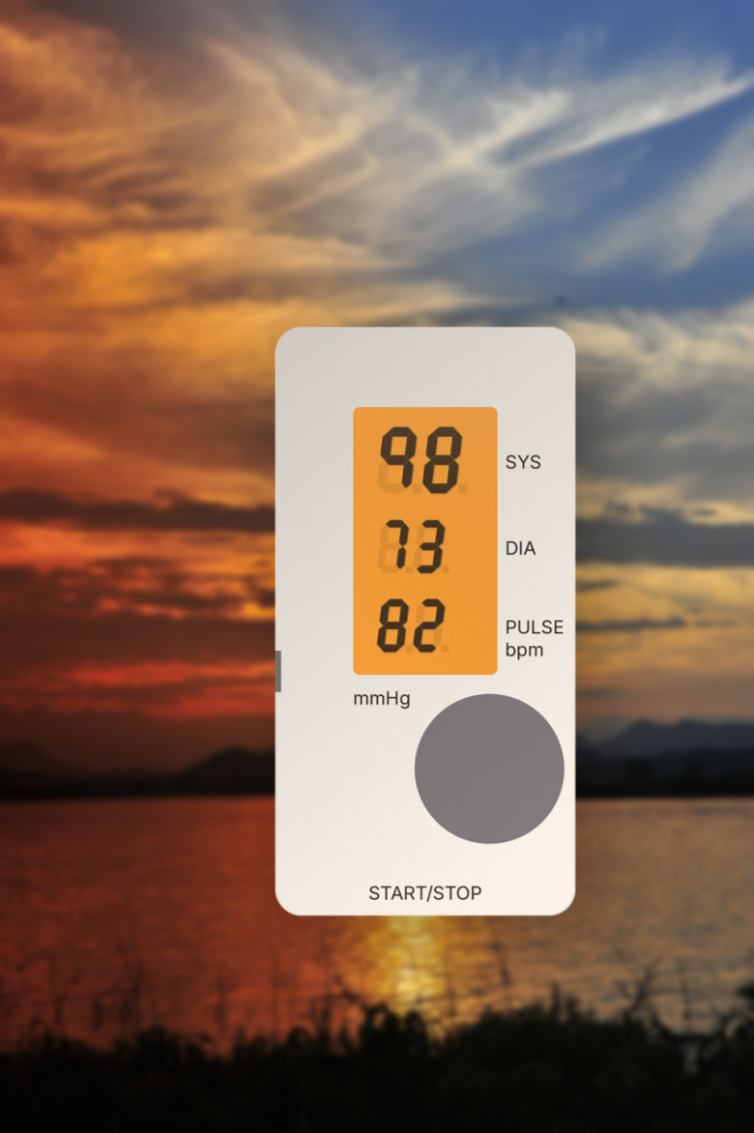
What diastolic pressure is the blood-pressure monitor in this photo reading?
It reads 73 mmHg
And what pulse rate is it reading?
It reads 82 bpm
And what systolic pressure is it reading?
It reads 98 mmHg
